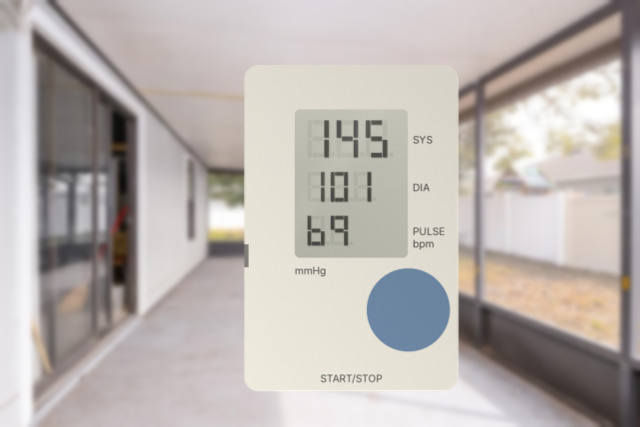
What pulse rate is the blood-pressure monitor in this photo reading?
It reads 69 bpm
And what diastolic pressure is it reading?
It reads 101 mmHg
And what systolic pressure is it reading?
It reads 145 mmHg
